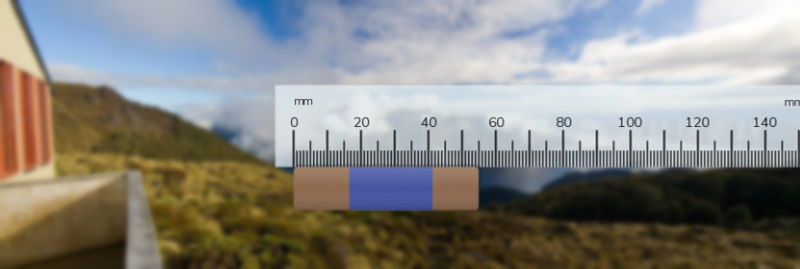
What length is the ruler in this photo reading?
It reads 55 mm
